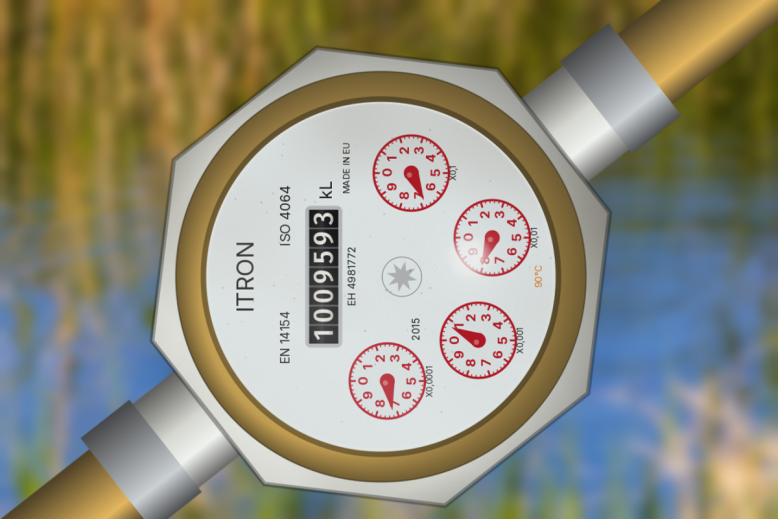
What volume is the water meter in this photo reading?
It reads 1009593.6807 kL
